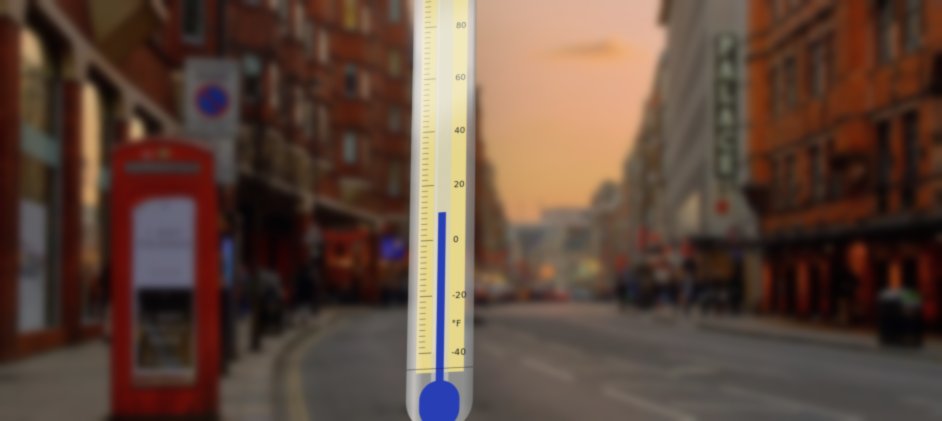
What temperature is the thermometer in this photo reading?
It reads 10 °F
